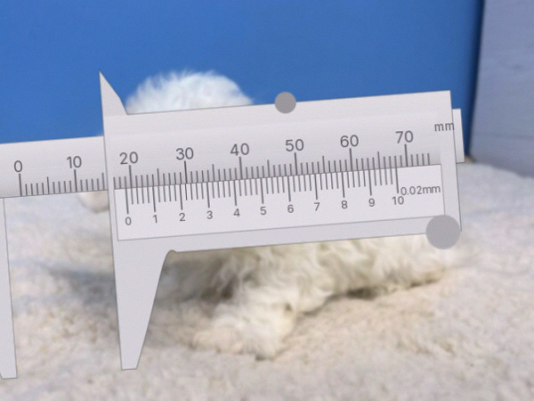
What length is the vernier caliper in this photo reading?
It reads 19.0 mm
